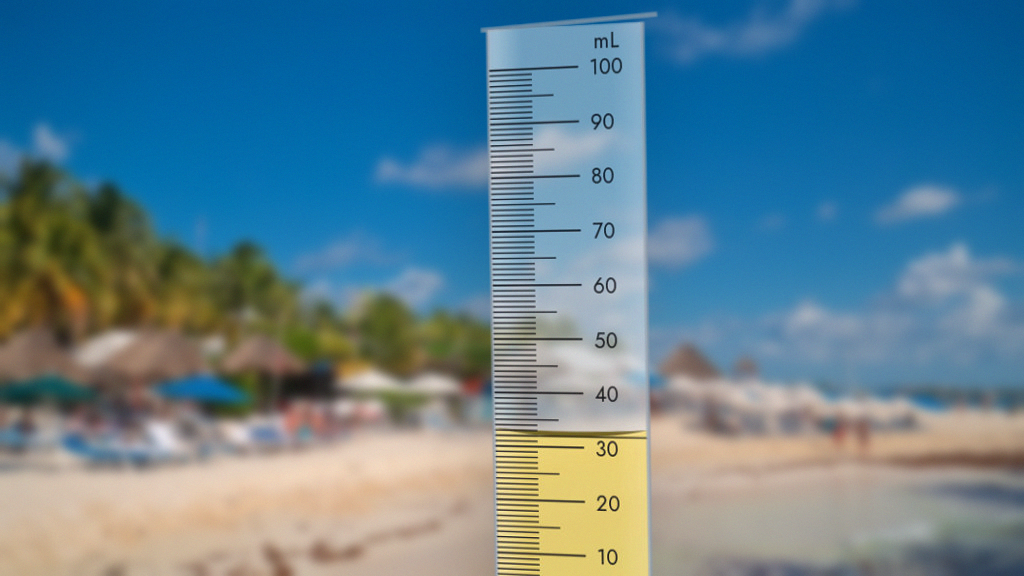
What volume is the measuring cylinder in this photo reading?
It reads 32 mL
